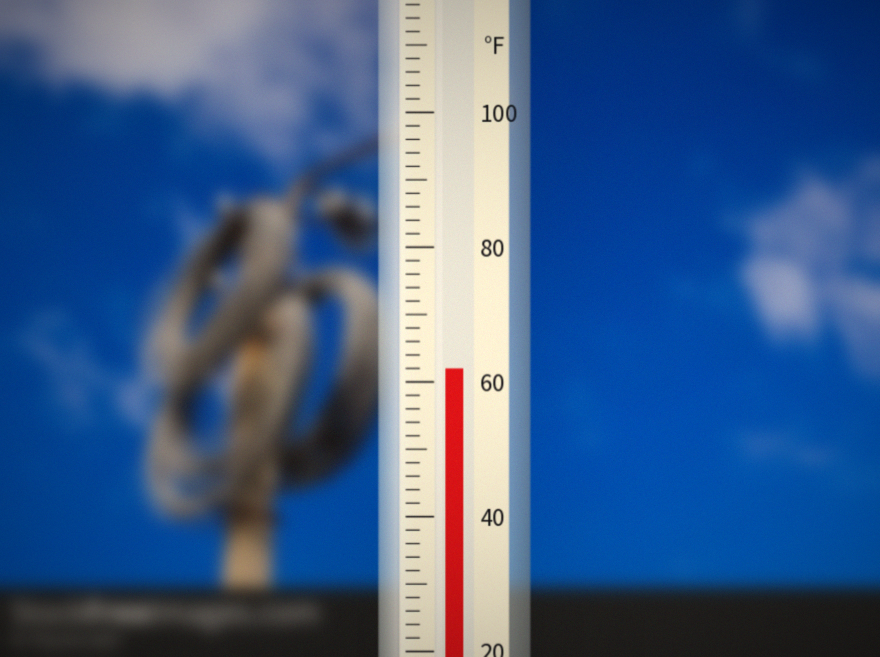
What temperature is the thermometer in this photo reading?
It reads 62 °F
